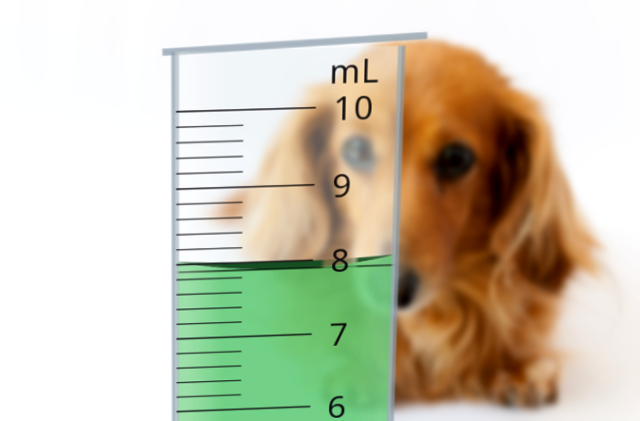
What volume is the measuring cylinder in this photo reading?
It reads 7.9 mL
